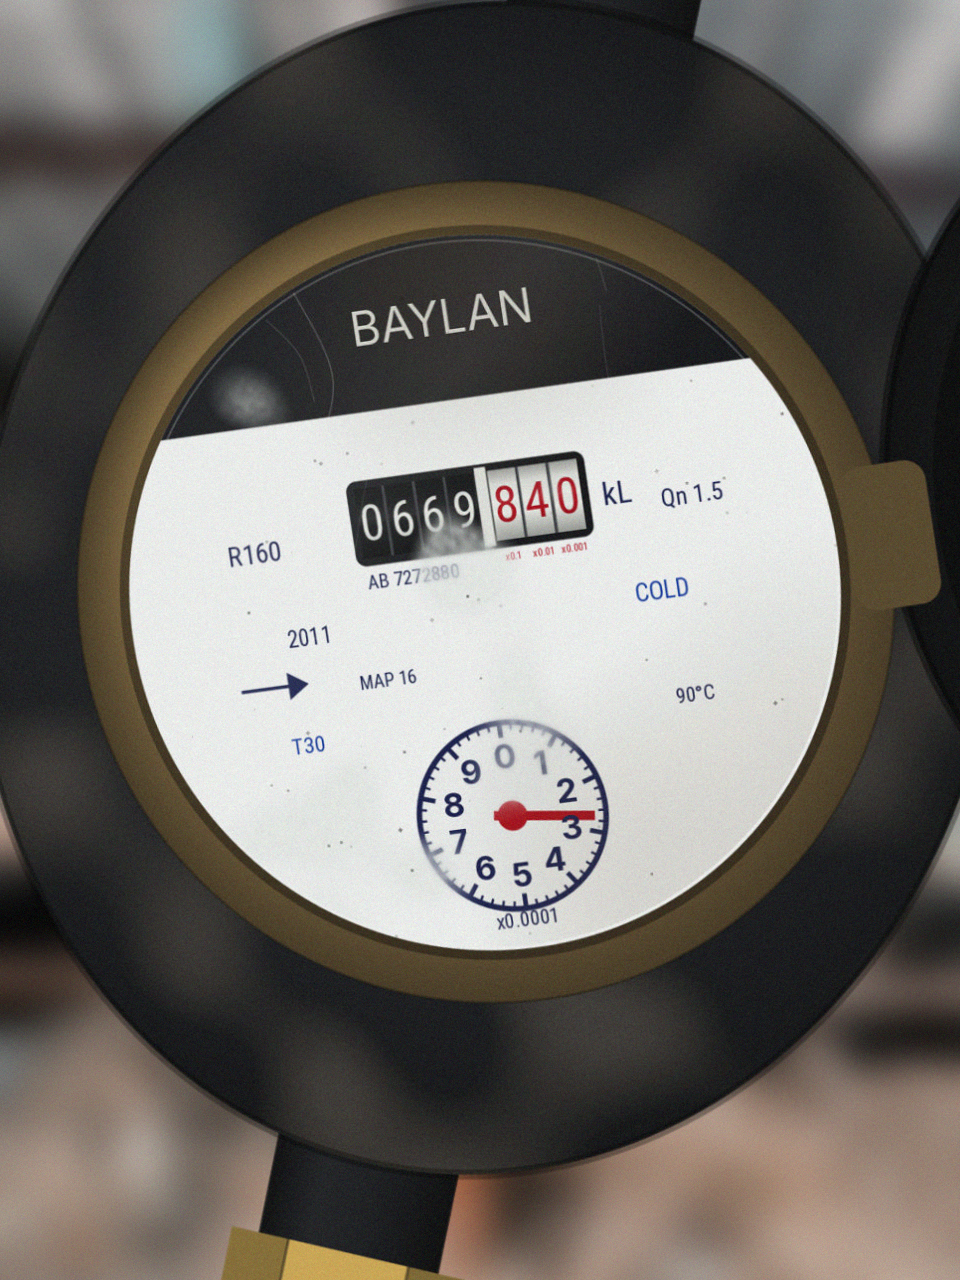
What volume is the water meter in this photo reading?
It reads 669.8402 kL
